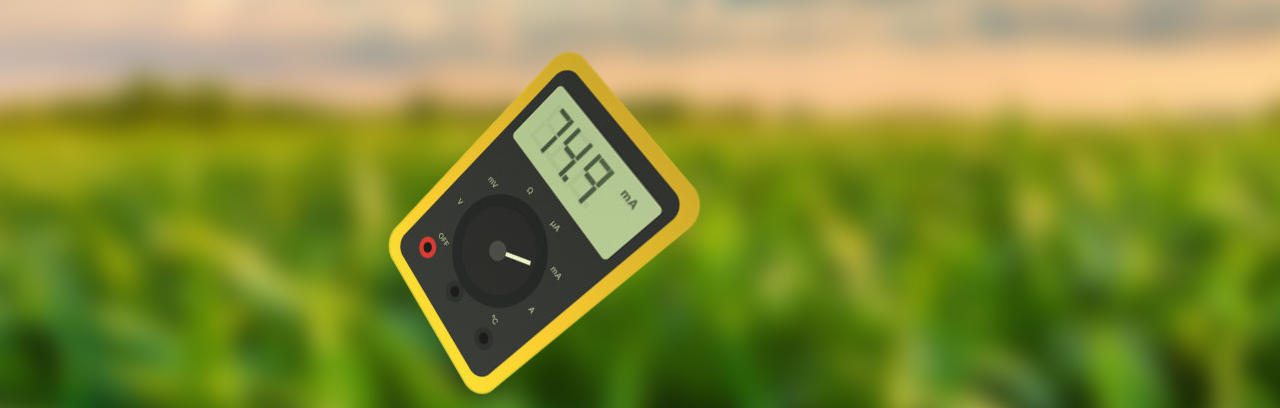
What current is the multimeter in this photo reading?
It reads 74.9 mA
